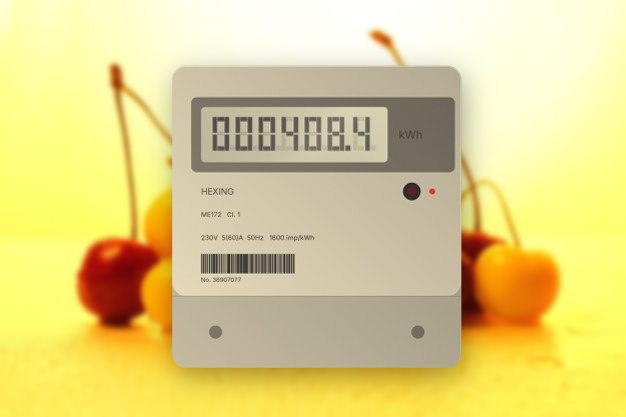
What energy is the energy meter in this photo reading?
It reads 408.4 kWh
